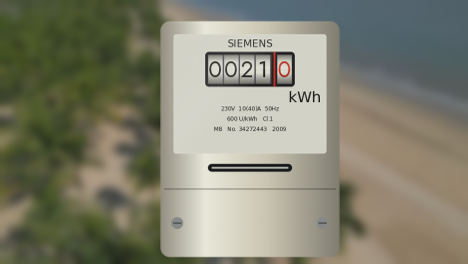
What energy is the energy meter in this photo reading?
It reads 21.0 kWh
